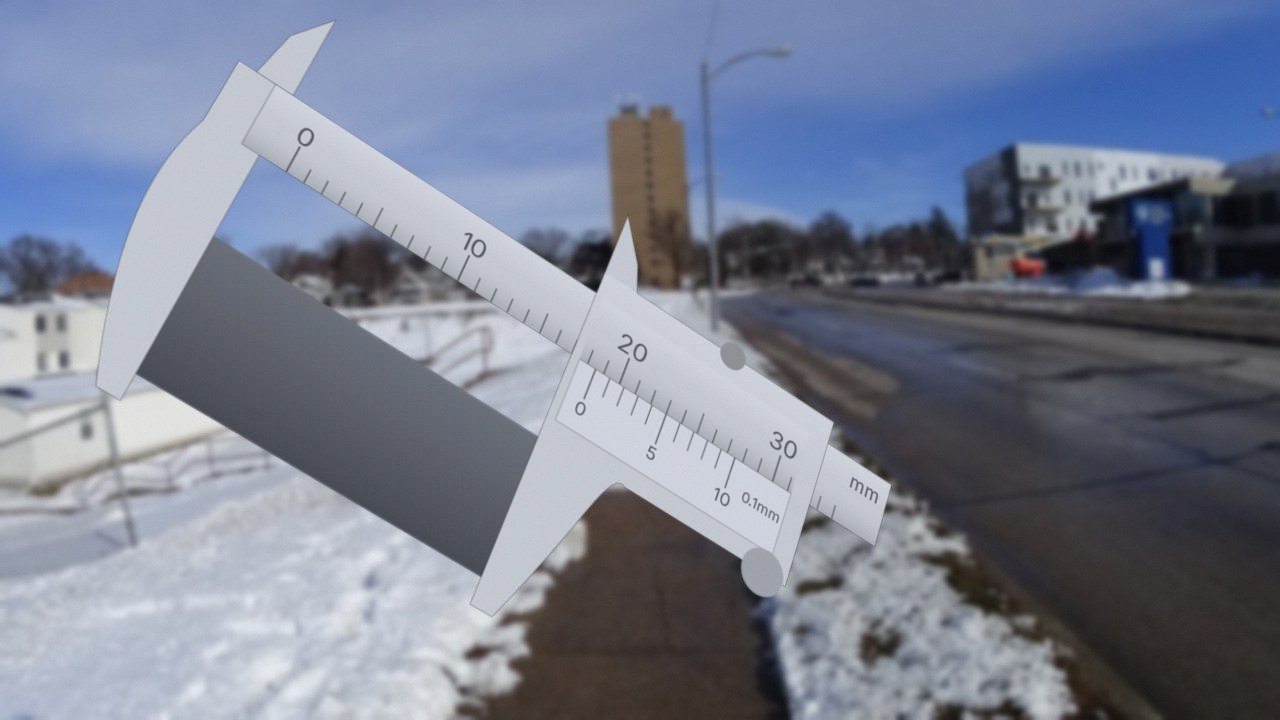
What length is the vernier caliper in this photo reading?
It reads 18.5 mm
